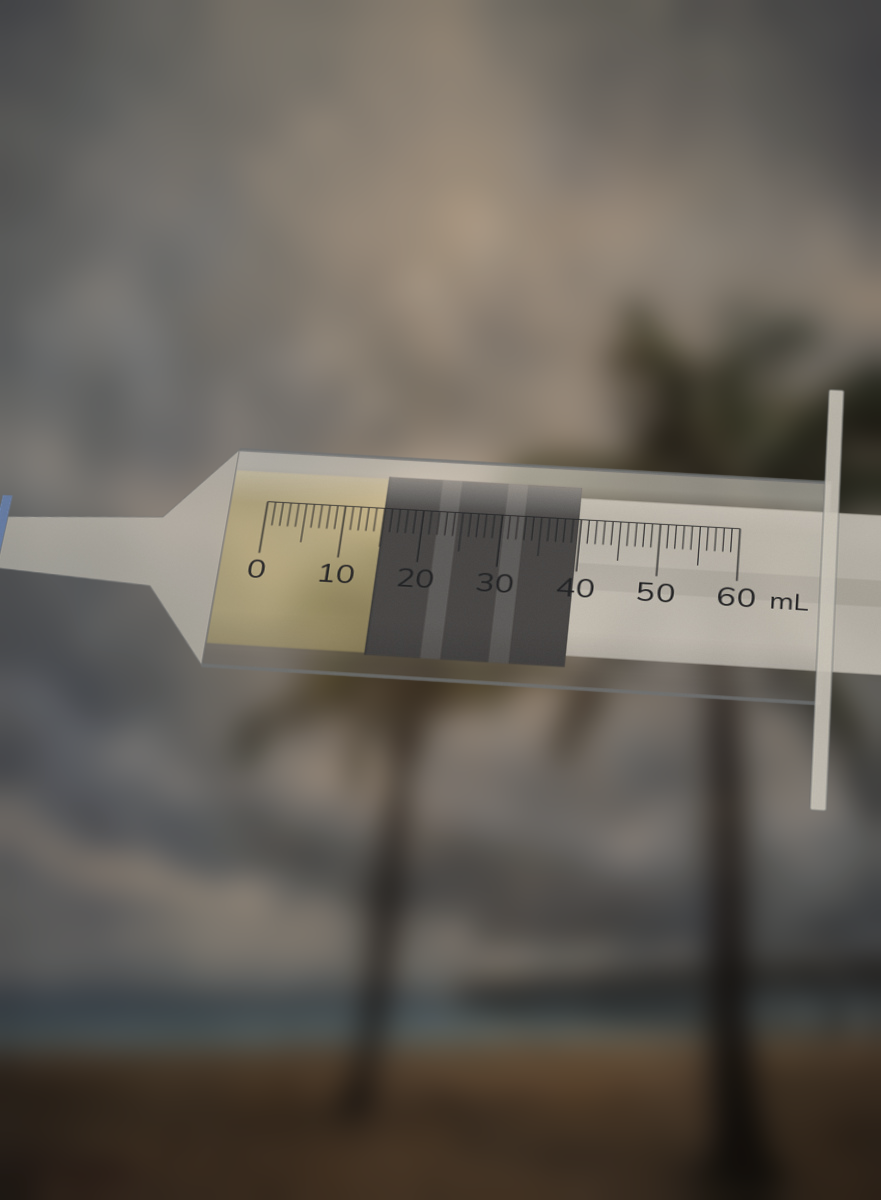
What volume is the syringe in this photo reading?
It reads 15 mL
